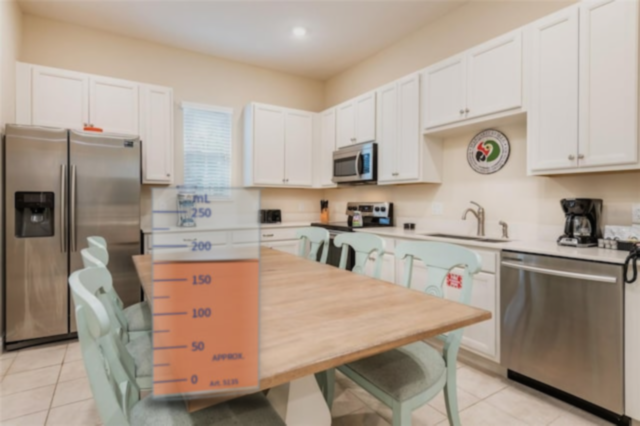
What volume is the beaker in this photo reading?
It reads 175 mL
